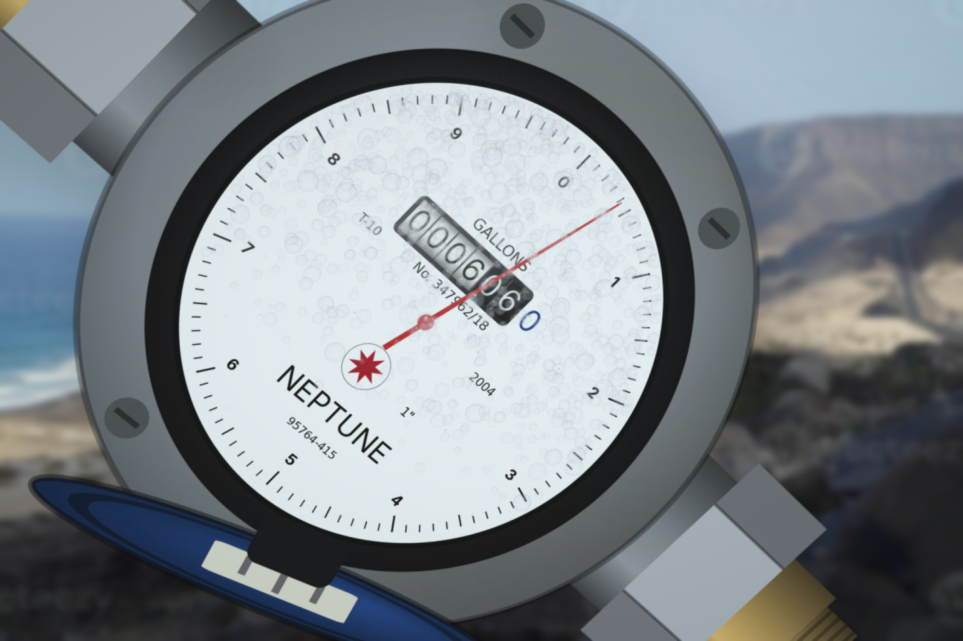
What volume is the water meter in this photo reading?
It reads 6060.4 gal
